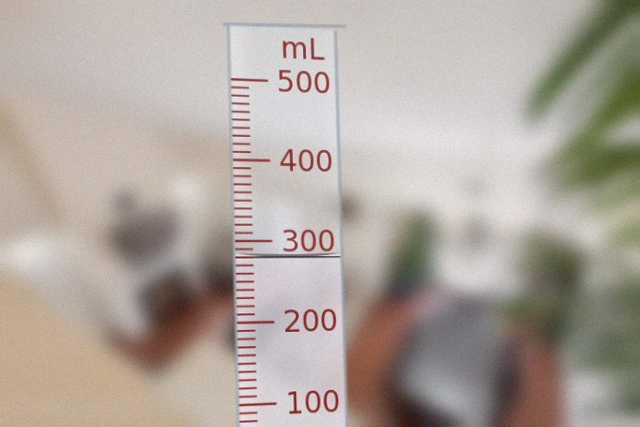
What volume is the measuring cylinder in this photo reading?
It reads 280 mL
